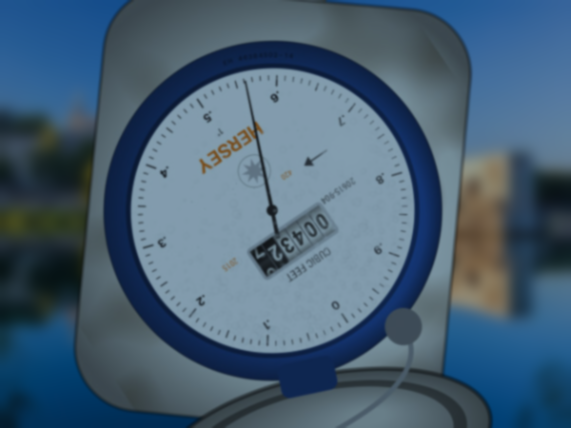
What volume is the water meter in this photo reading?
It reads 4326.56 ft³
